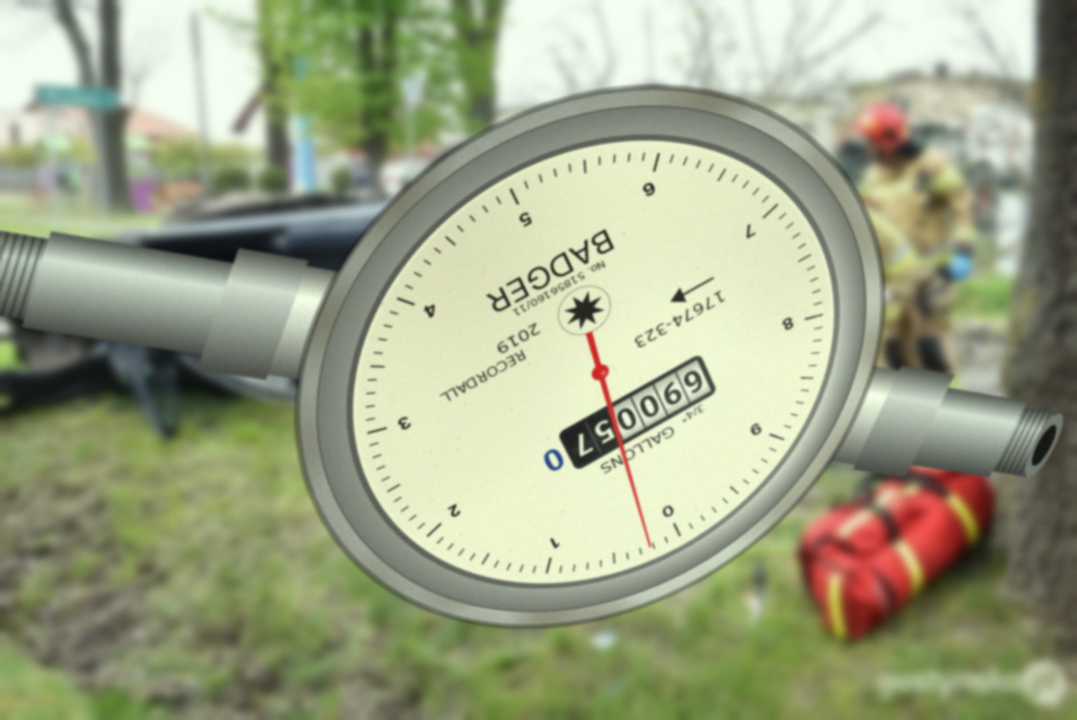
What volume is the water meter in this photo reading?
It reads 6900570.2 gal
